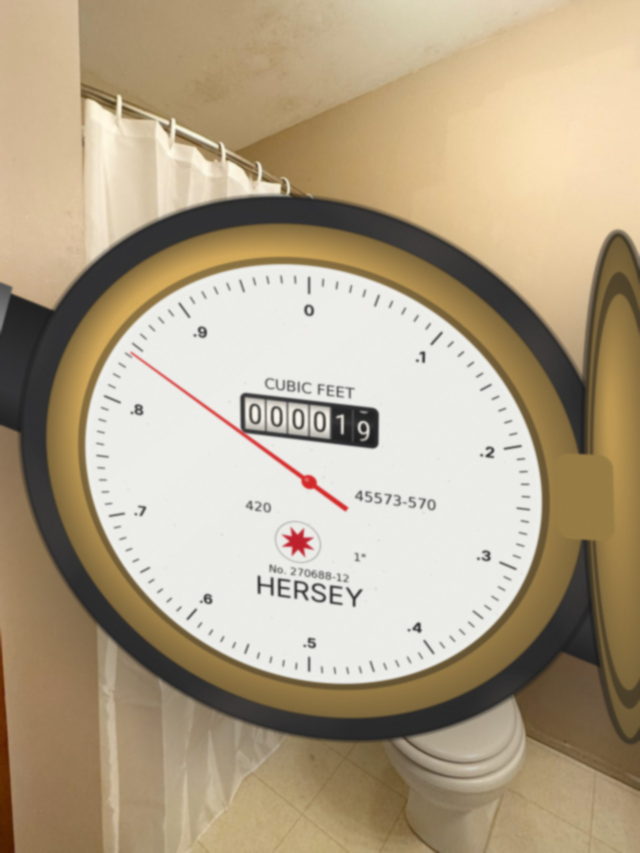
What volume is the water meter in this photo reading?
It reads 18.84 ft³
